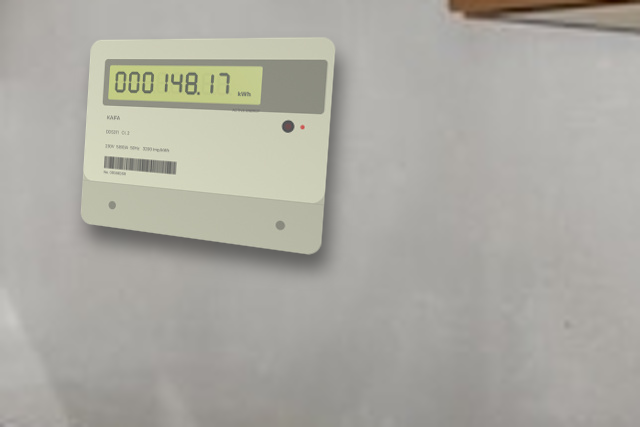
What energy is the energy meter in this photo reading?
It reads 148.17 kWh
